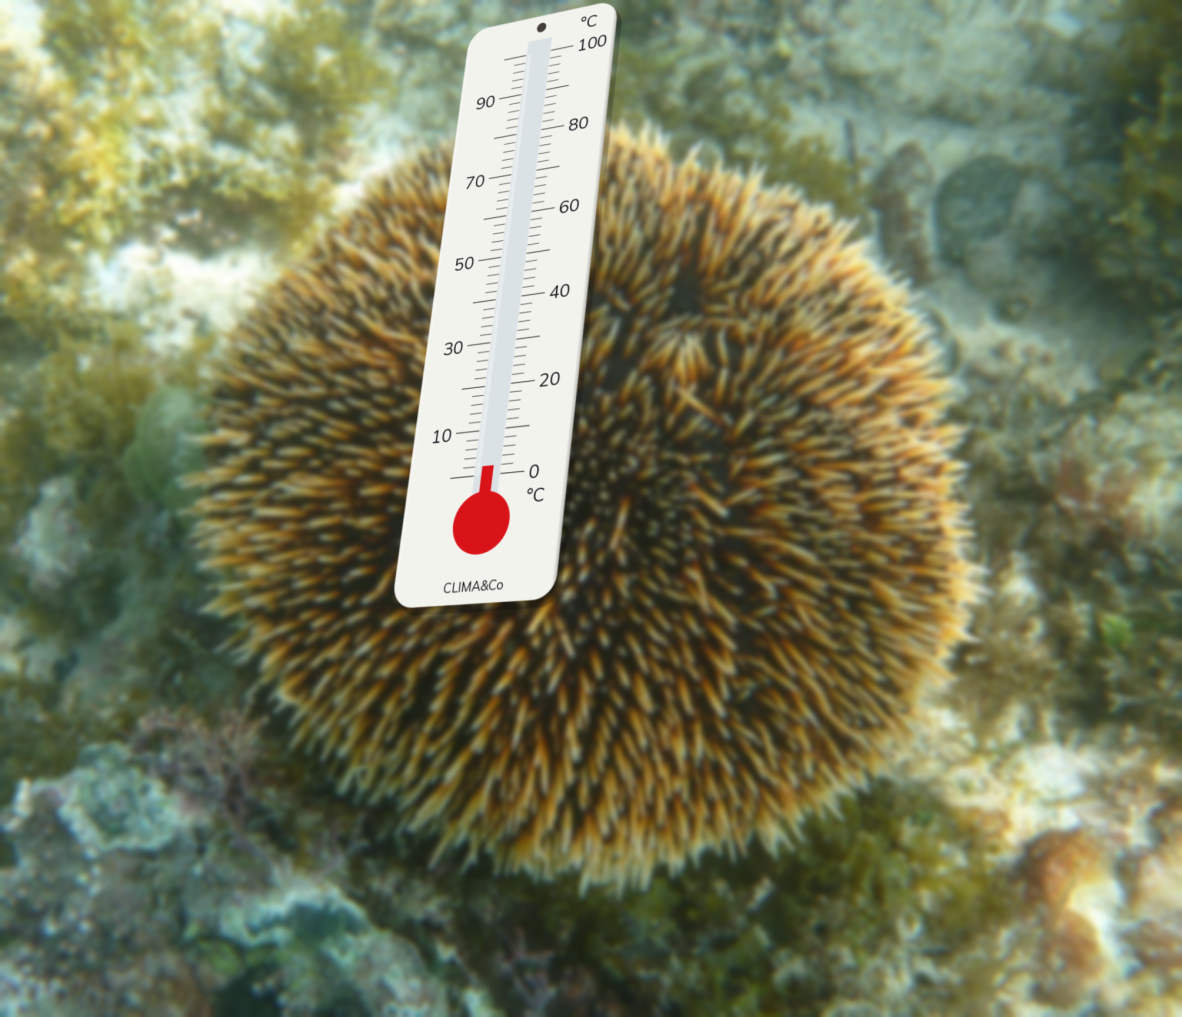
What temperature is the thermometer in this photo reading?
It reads 2 °C
